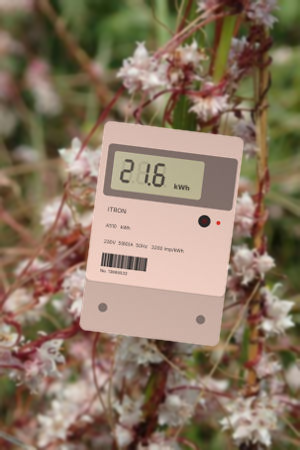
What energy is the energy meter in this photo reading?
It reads 21.6 kWh
